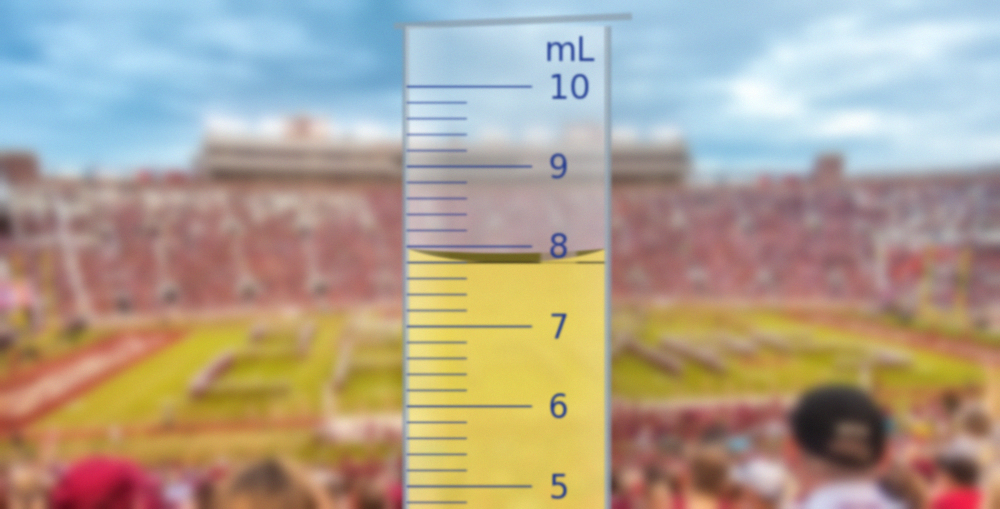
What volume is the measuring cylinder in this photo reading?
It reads 7.8 mL
